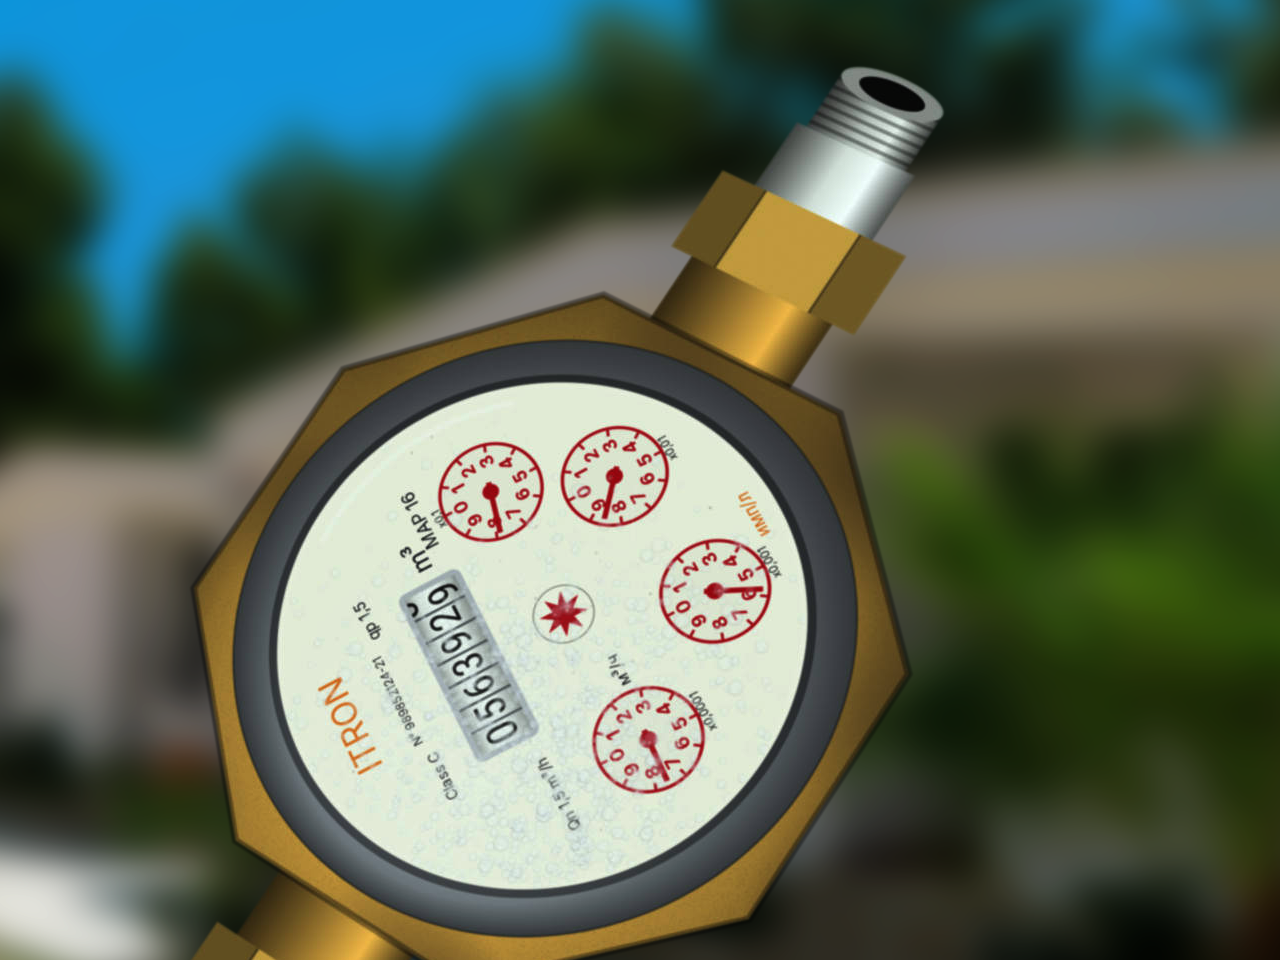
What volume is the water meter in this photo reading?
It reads 563928.7857 m³
